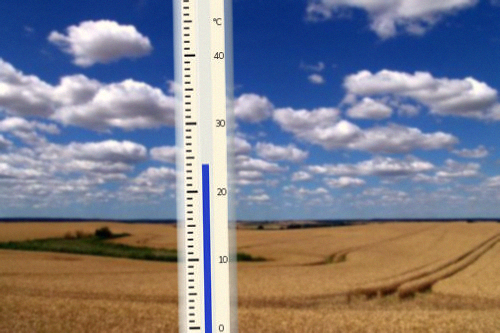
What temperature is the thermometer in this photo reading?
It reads 24 °C
